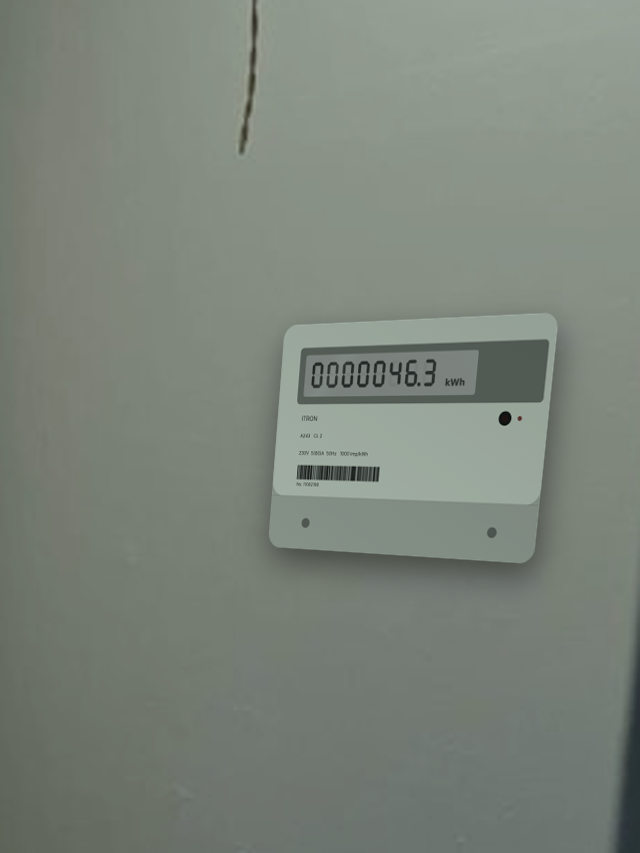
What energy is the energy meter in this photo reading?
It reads 46.3 kWh
